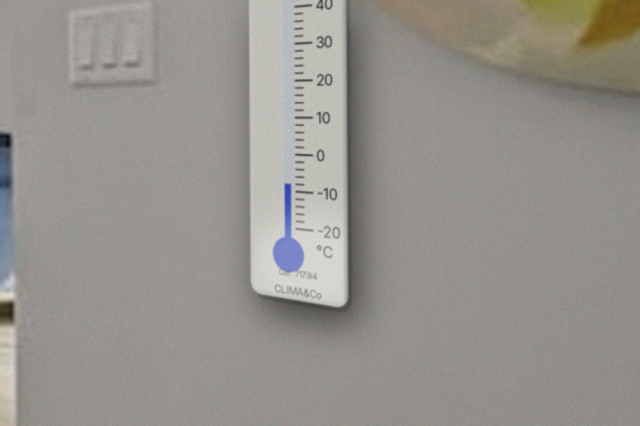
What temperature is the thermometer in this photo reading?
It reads -8 °C
